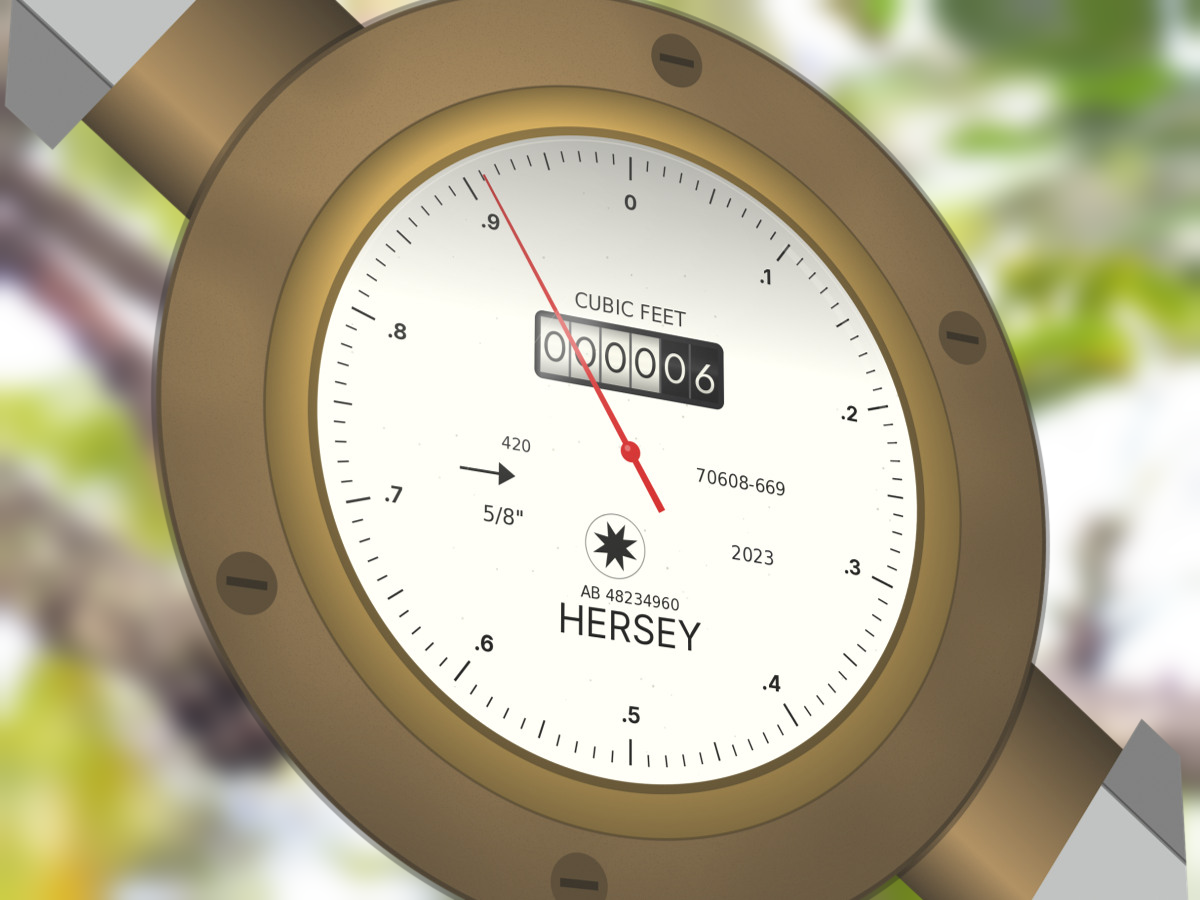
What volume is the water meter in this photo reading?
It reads 5.91 ft³
